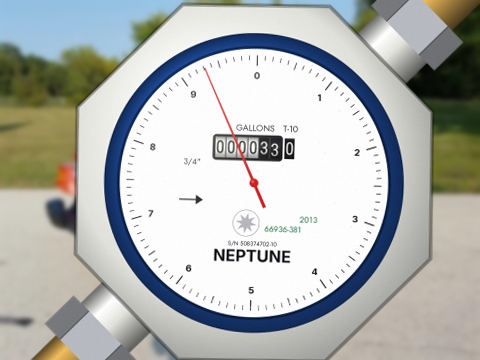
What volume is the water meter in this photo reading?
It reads 329.3 gal
